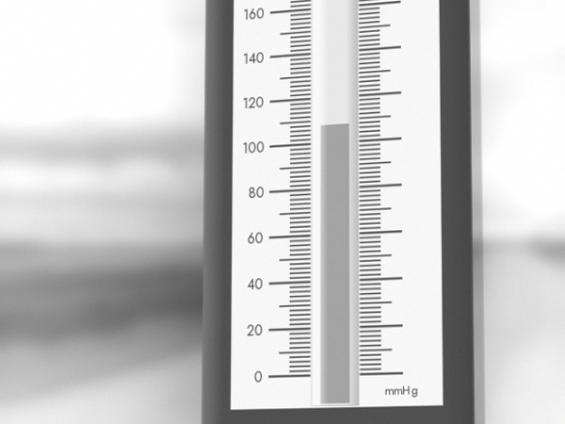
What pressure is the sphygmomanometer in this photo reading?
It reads 108 mmHg
